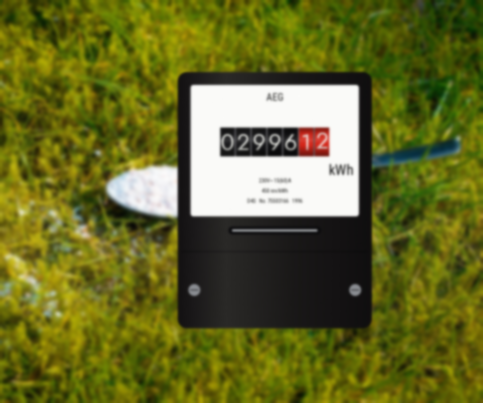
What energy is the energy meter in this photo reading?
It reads 2996.12 kWh
